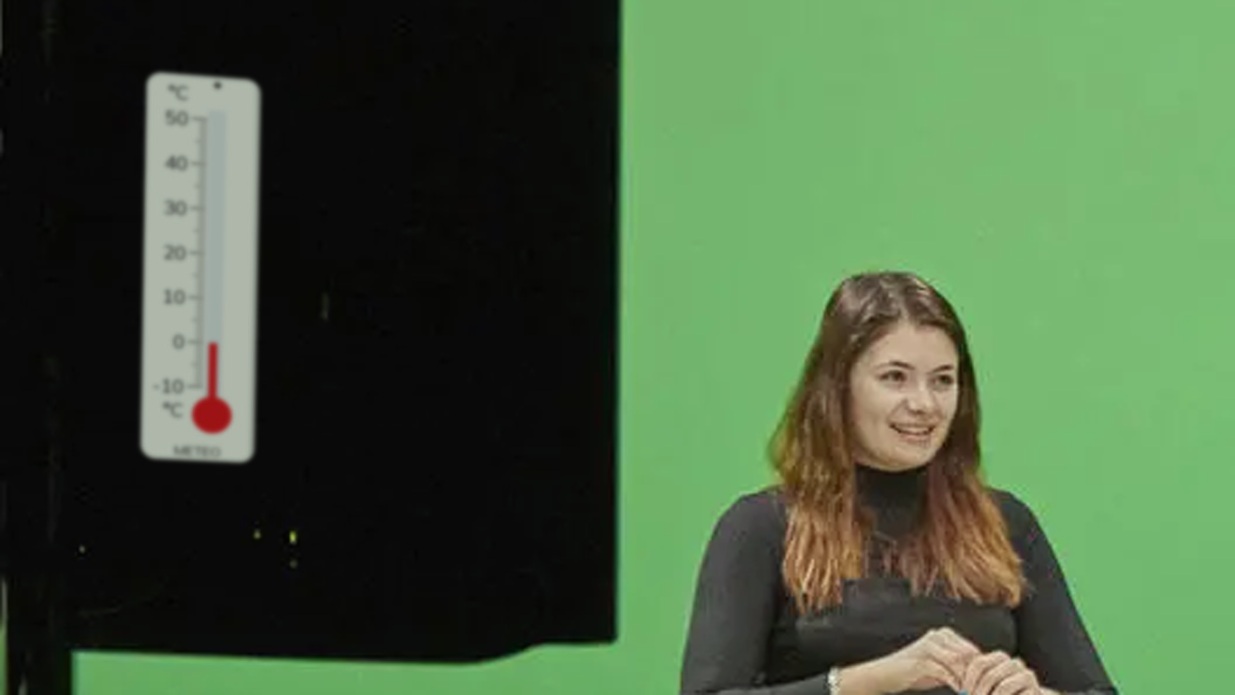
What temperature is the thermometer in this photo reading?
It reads 0 °C
